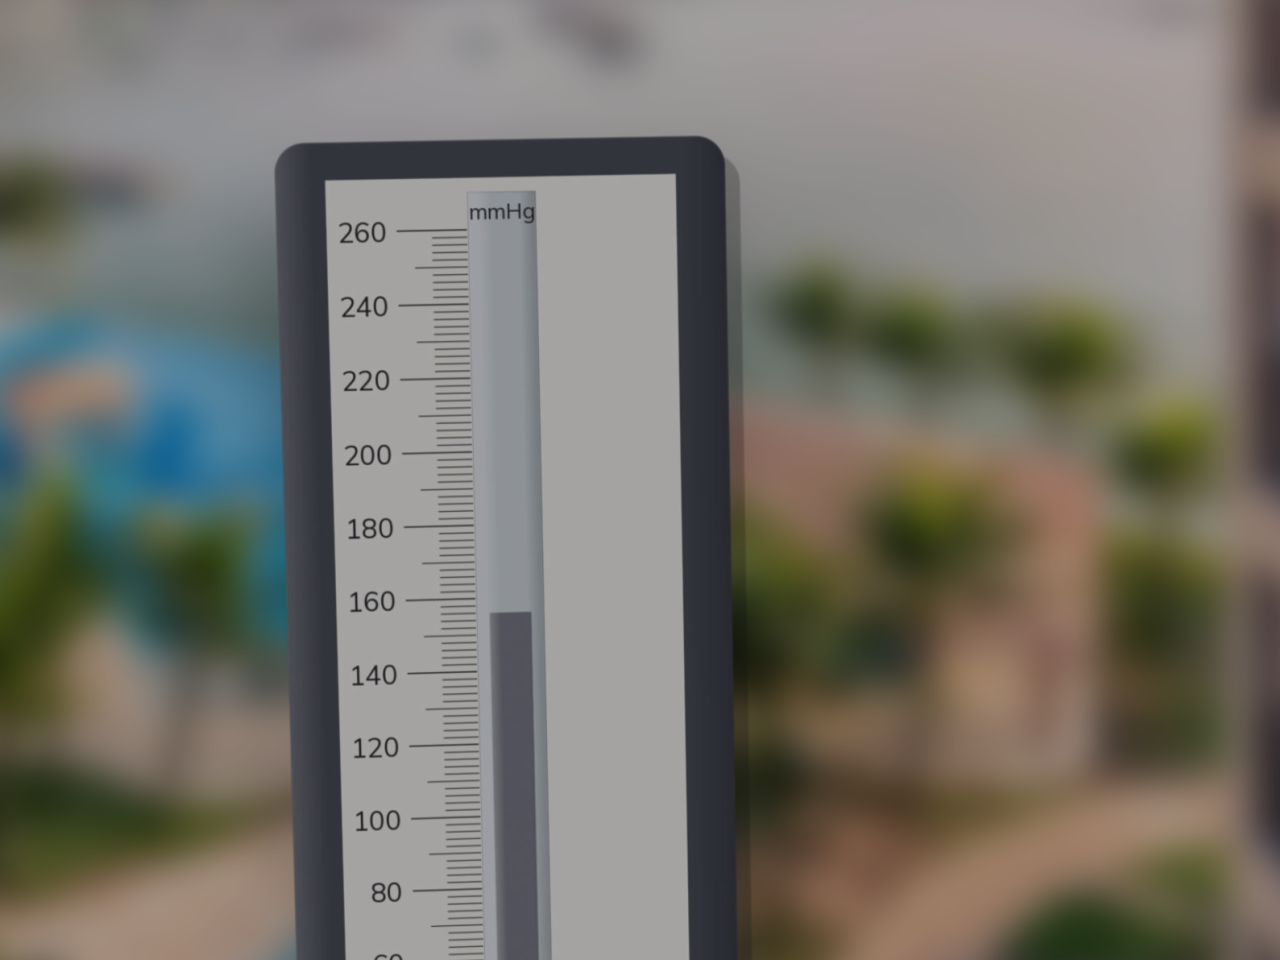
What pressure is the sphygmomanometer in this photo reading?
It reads 156 mmHg
